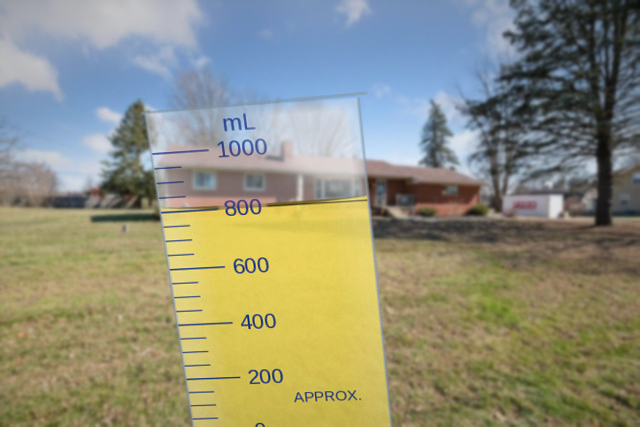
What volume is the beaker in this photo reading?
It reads 800 mL
